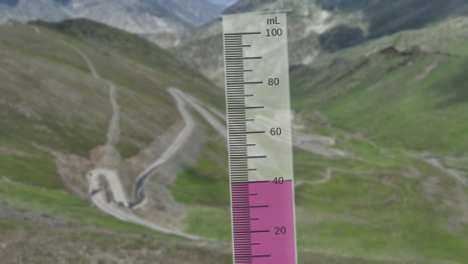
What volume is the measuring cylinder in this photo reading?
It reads 40 mL
